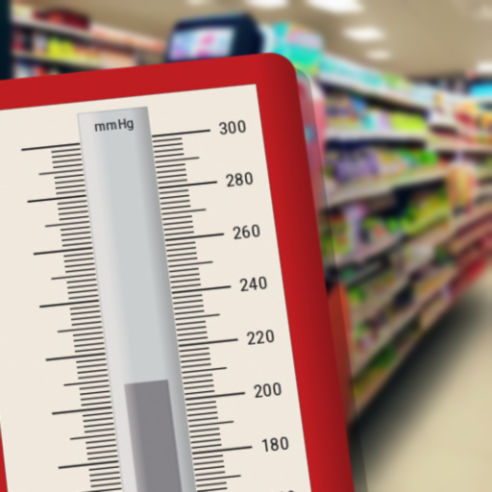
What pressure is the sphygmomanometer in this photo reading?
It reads 208 mmHg
